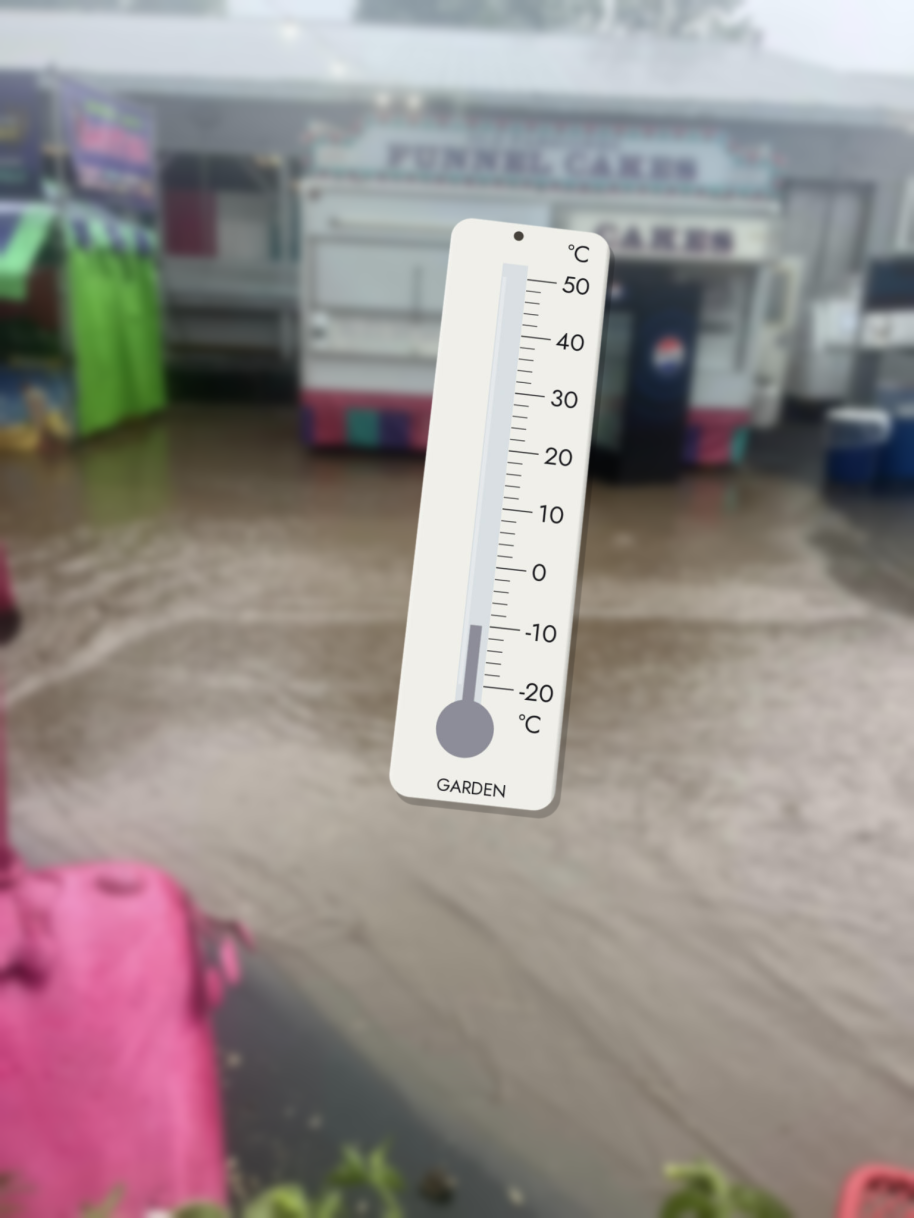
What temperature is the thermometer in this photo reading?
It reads -10 °C
